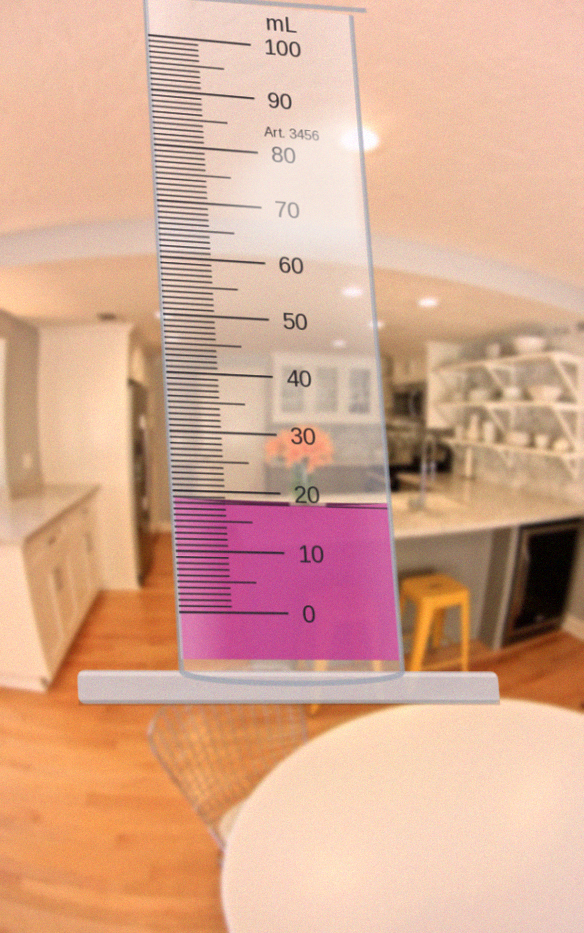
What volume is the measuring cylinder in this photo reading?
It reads 18 mL
